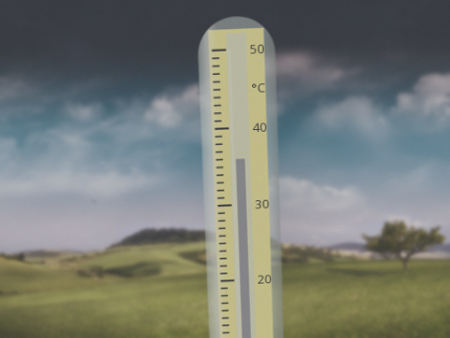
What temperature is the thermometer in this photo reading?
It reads 36 °C
